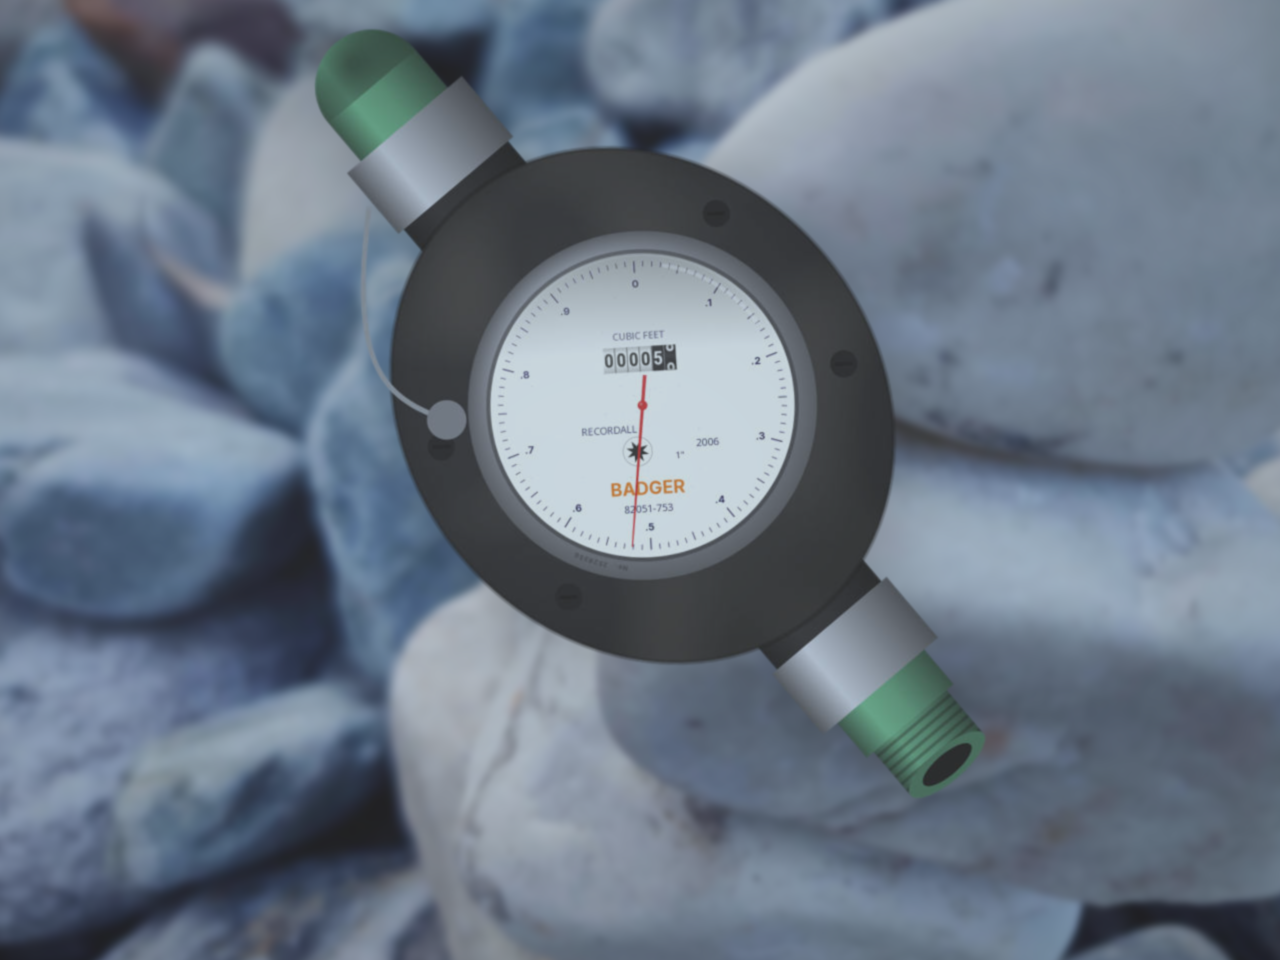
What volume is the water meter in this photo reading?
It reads 58.52 ft³
